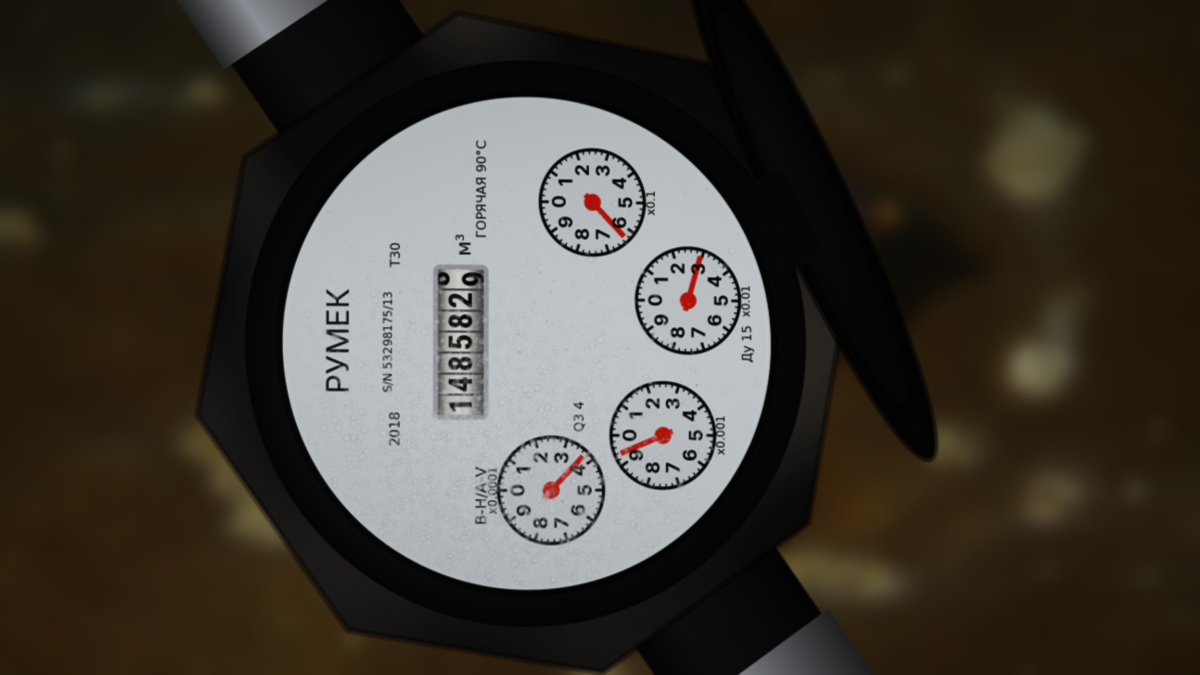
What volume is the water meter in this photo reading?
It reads 1485828.6293 m³
